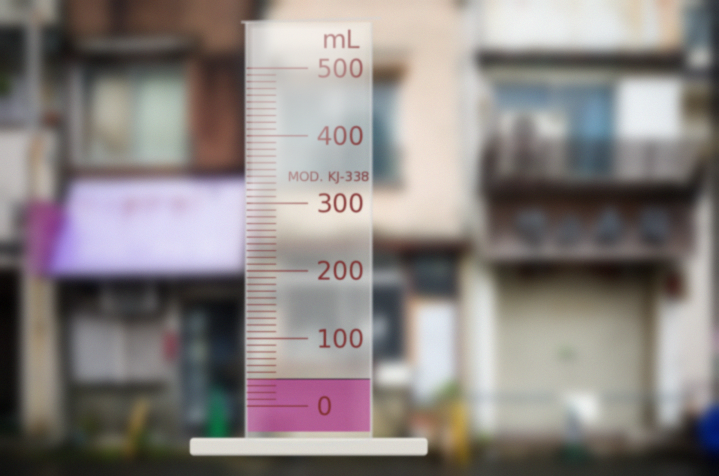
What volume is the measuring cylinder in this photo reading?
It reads 40 mL
